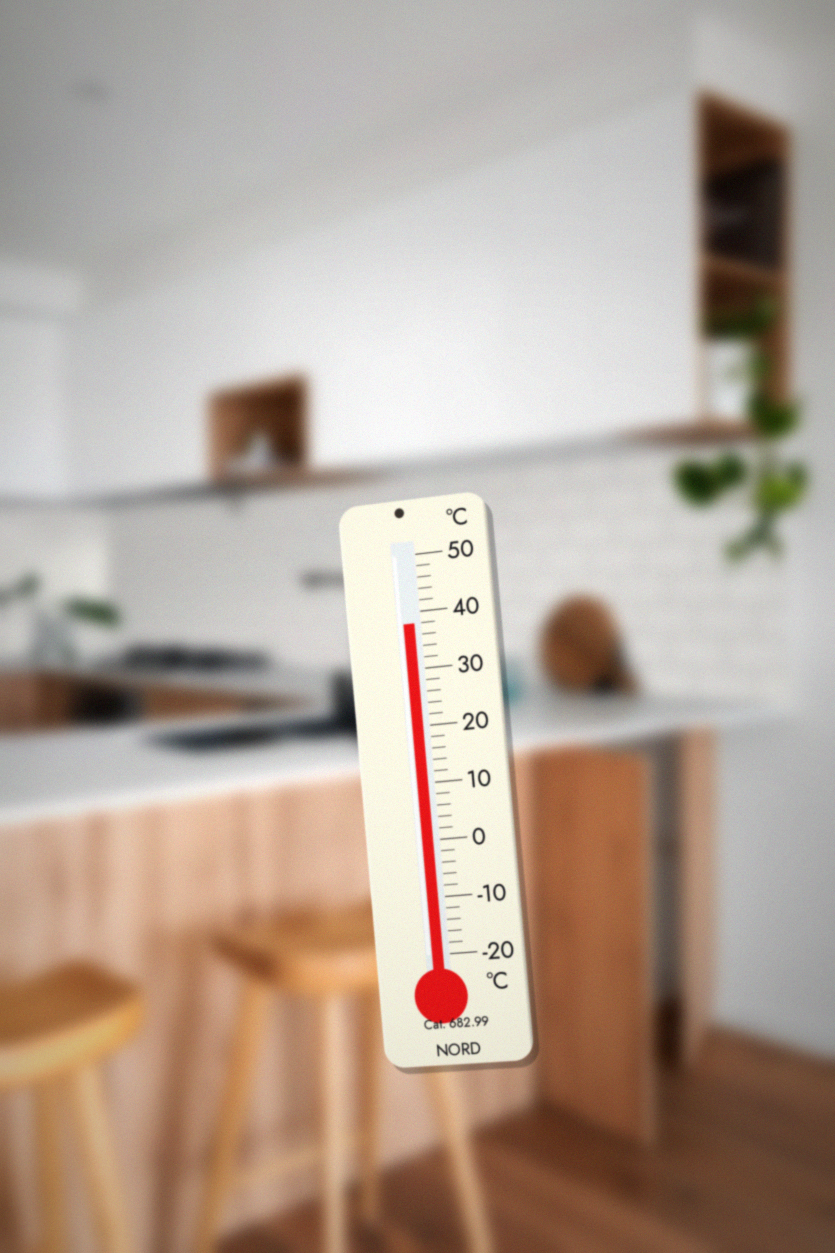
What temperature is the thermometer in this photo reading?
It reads 38 °C
